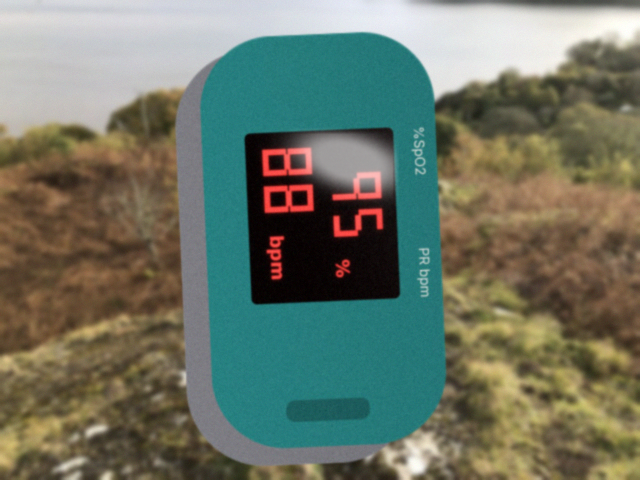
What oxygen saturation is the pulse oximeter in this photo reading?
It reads 95 %
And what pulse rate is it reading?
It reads 88 bpm
